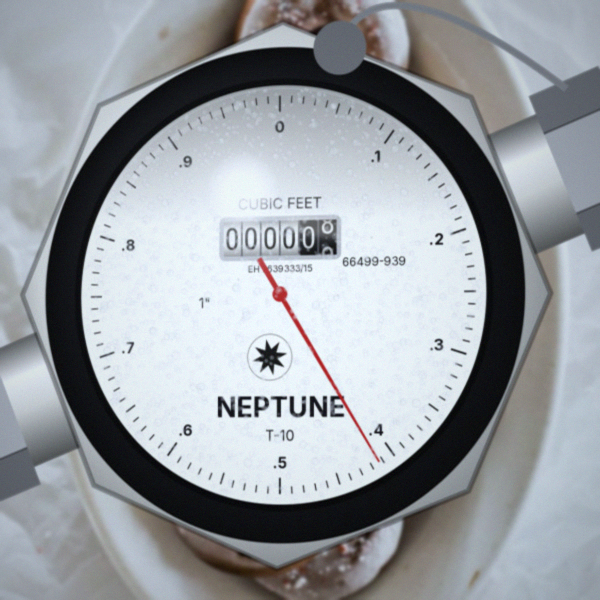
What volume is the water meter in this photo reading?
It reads 8.41 ft³
